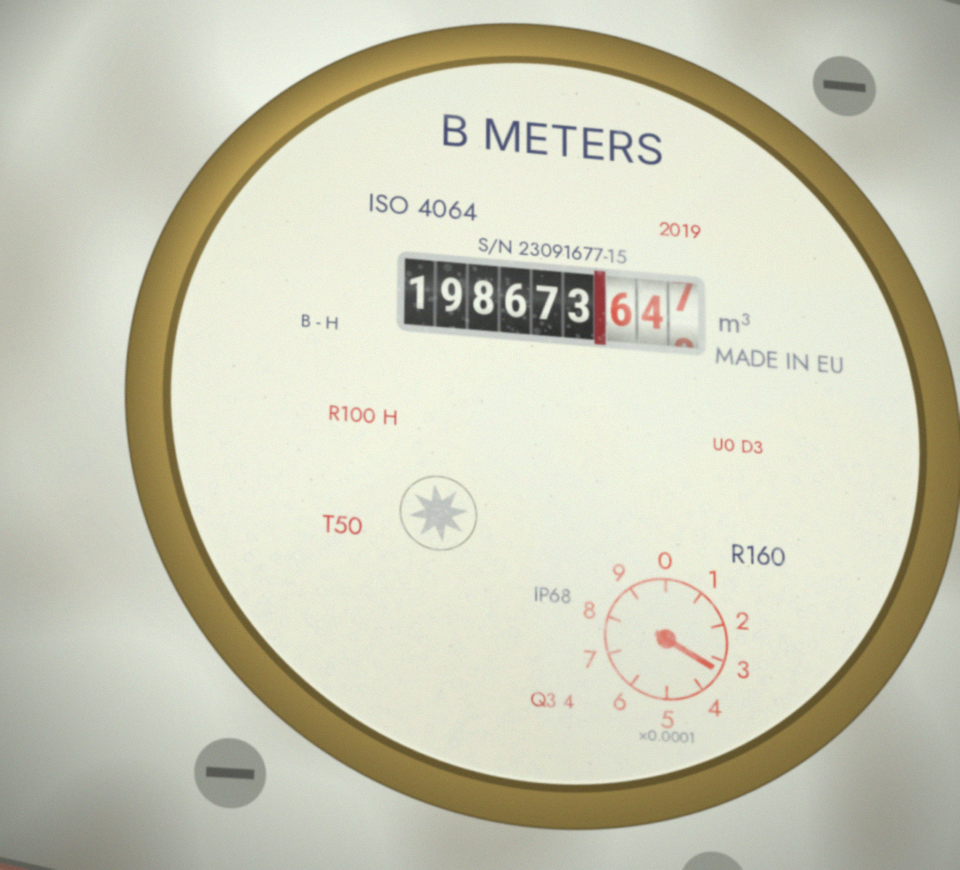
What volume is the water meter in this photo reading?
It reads 198673.6473 m³
